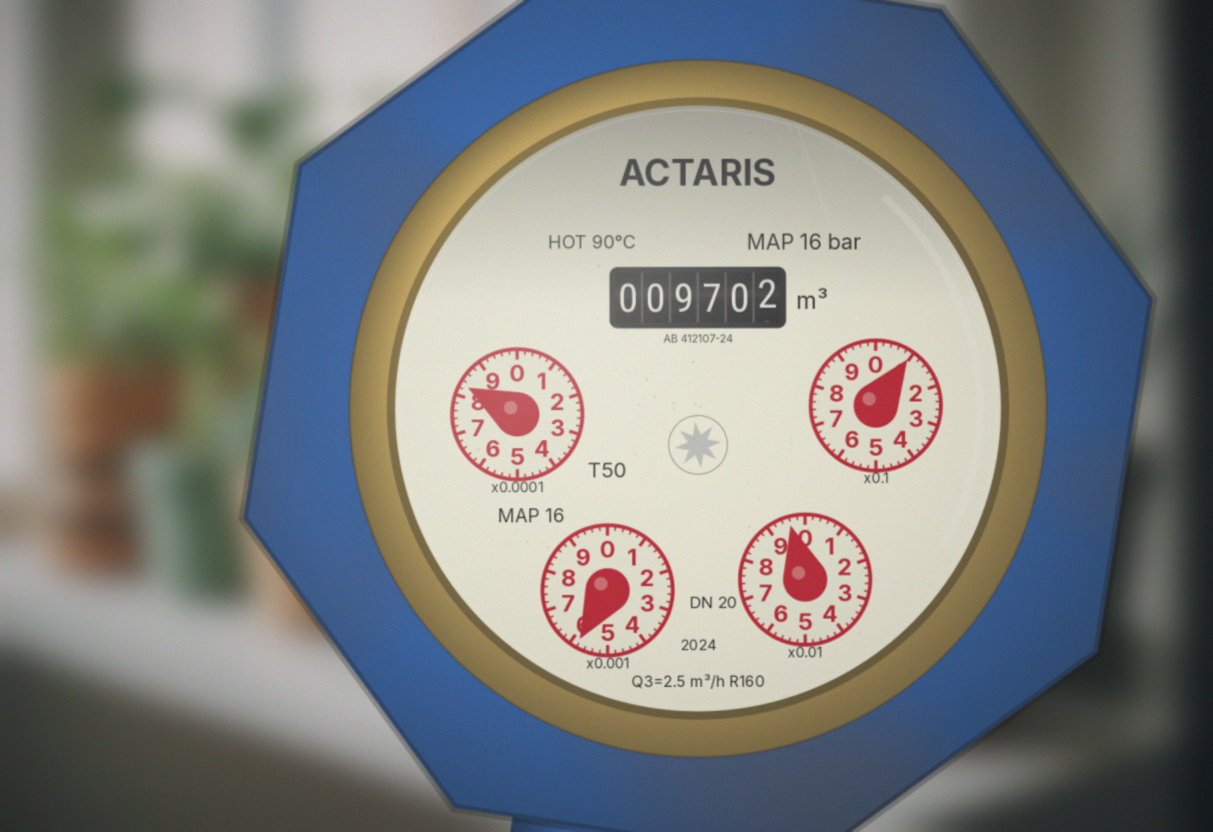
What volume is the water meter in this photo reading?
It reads 9702.0958 m³
